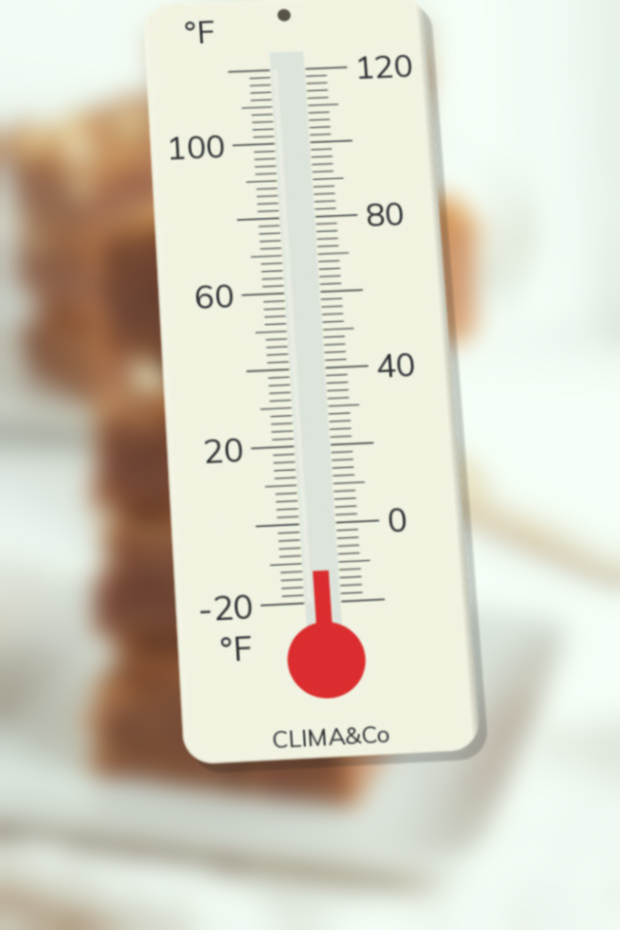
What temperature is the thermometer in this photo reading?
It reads -12 °F
